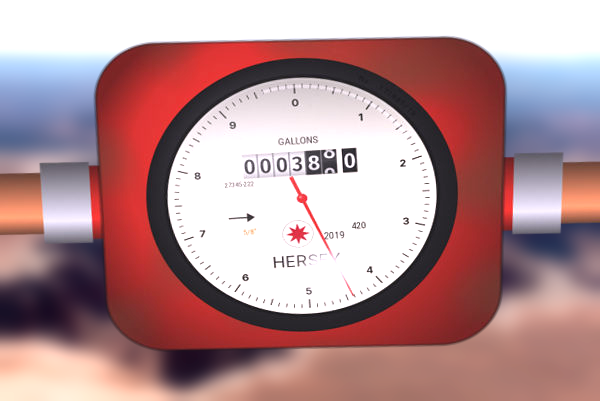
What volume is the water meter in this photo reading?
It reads 3884.4 gal
